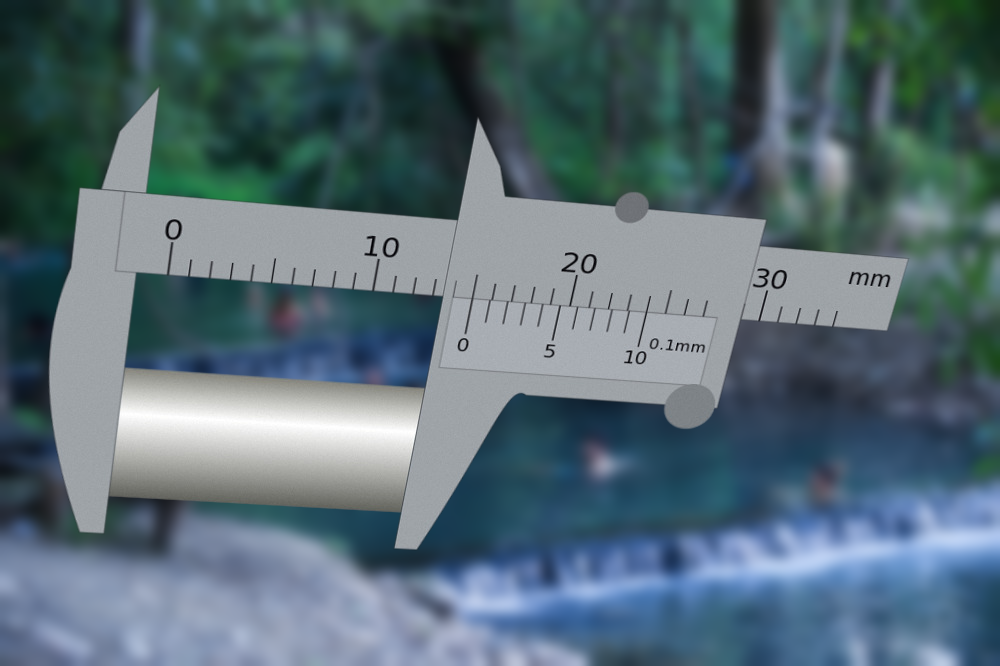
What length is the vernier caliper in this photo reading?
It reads 15.0 mm
